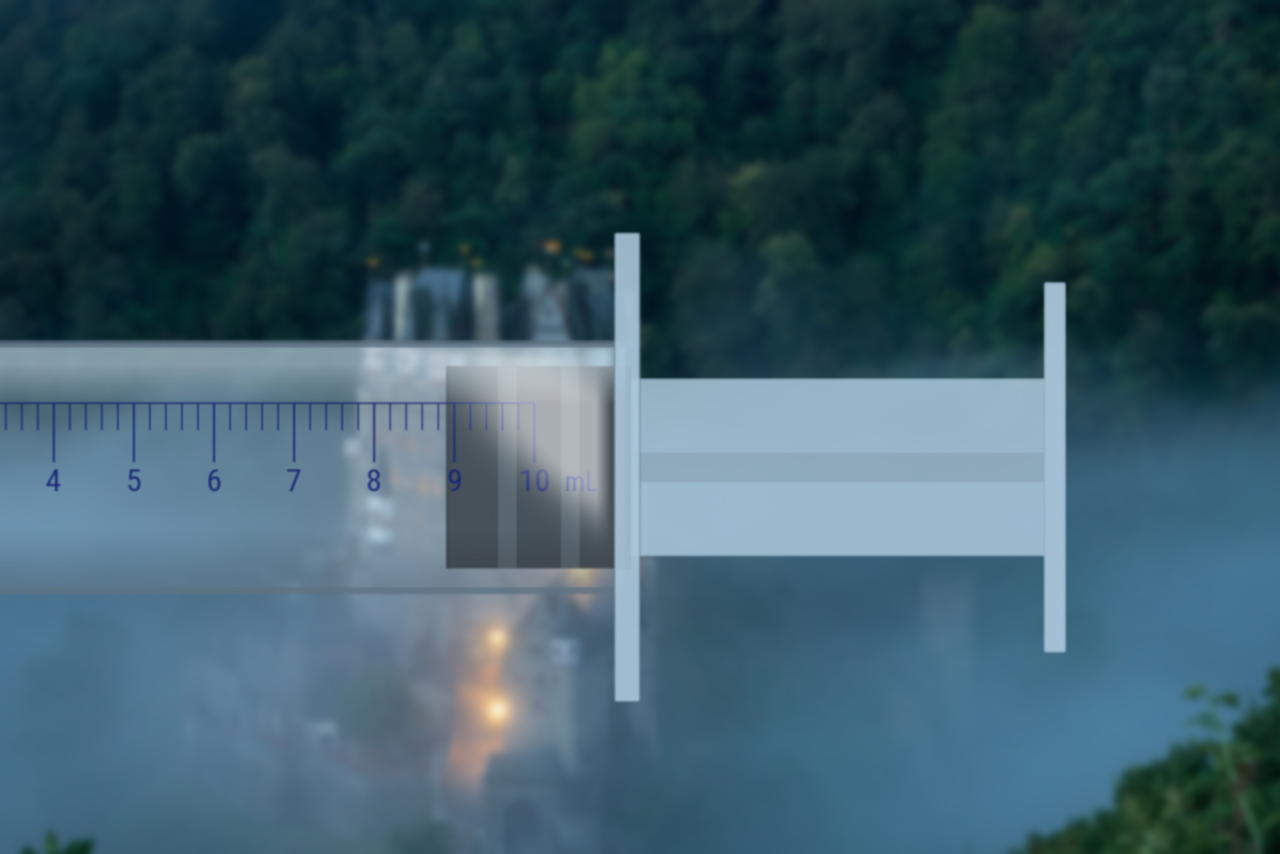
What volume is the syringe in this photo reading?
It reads 8.9 mL
